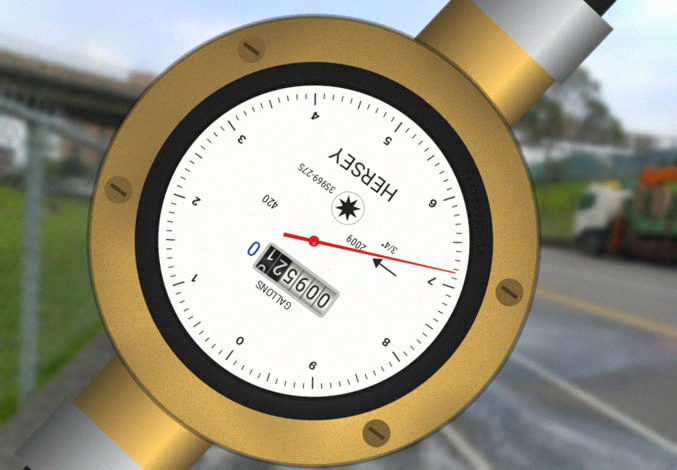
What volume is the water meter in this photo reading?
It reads 95206.8 gal
